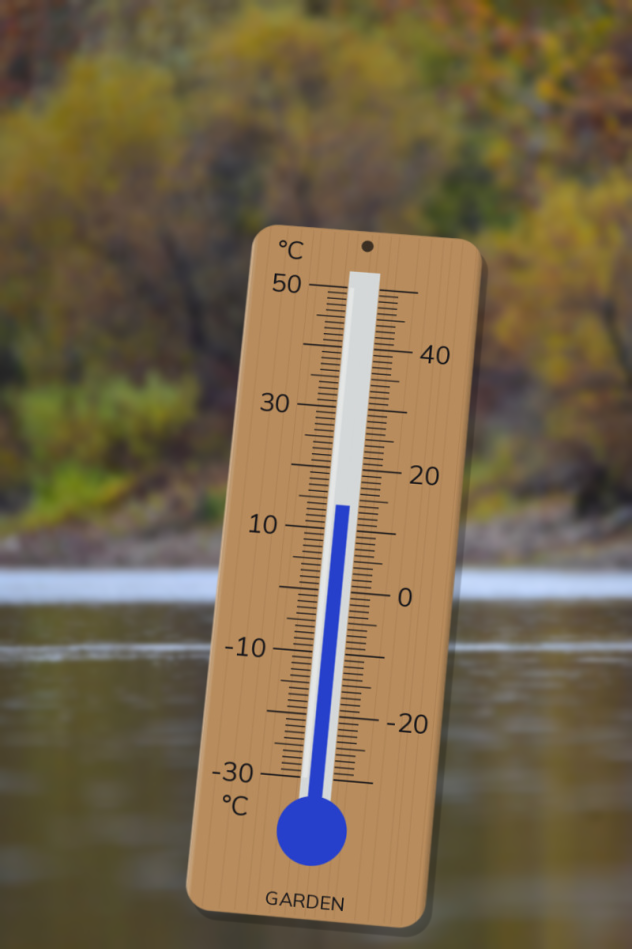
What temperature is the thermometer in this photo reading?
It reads 14 °C
